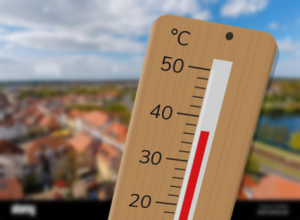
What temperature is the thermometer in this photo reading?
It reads 37 °C
